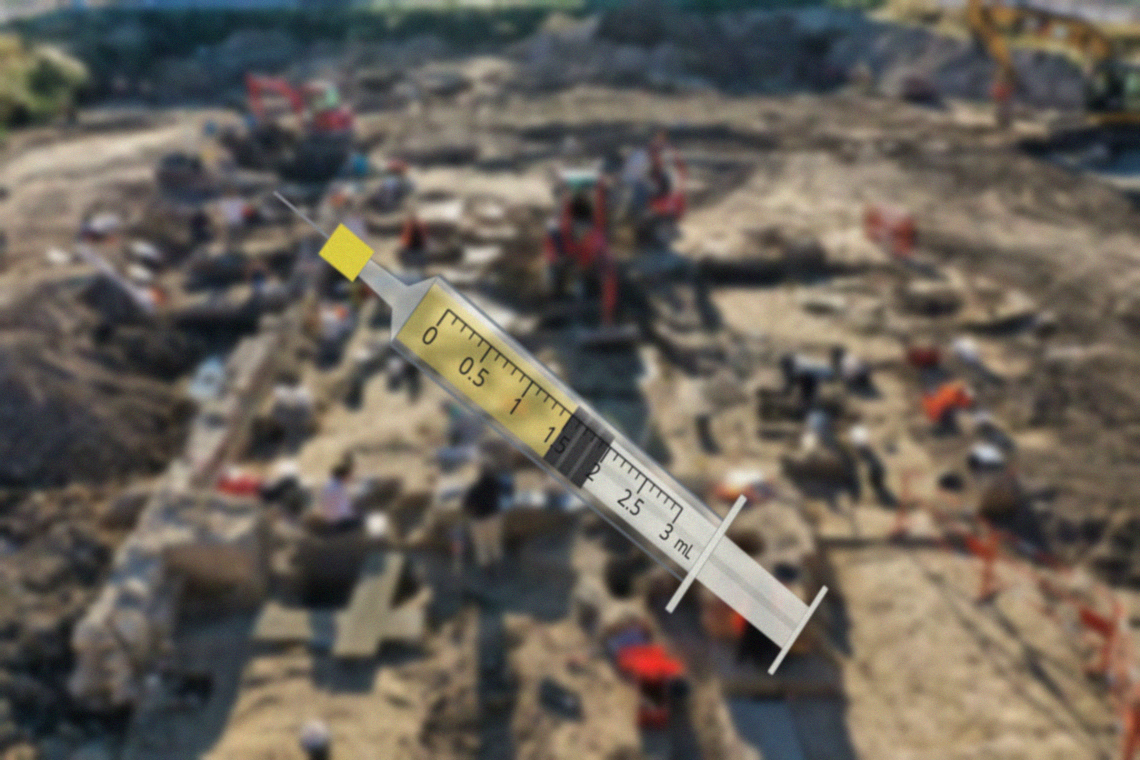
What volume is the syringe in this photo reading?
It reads 1.5 mL
